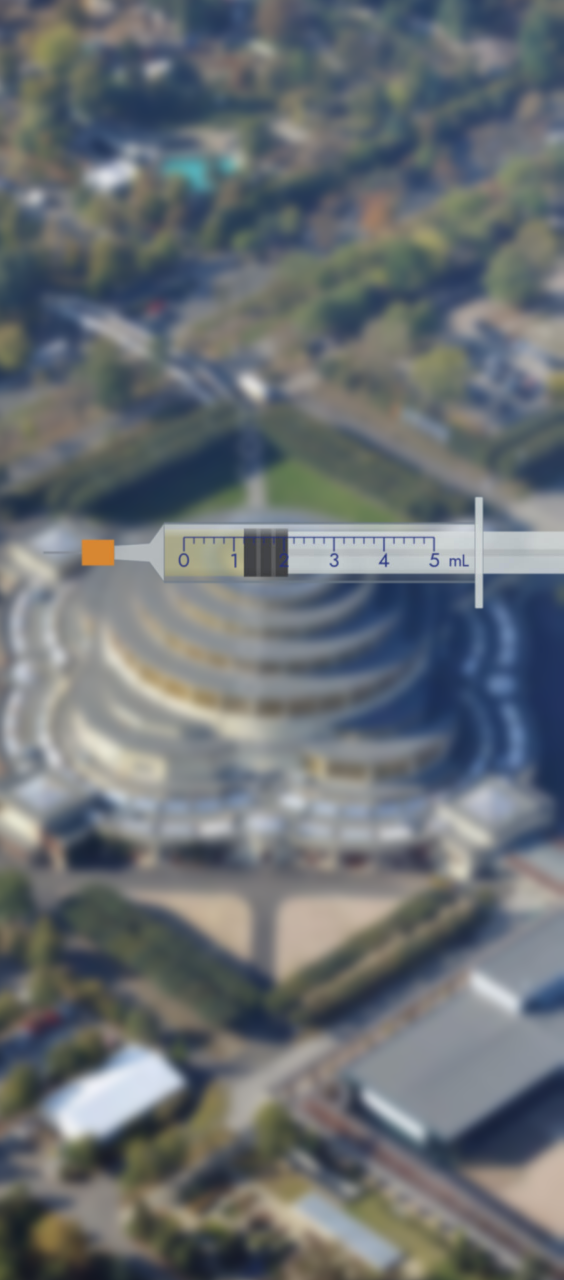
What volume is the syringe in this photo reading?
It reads 1.2 mL
